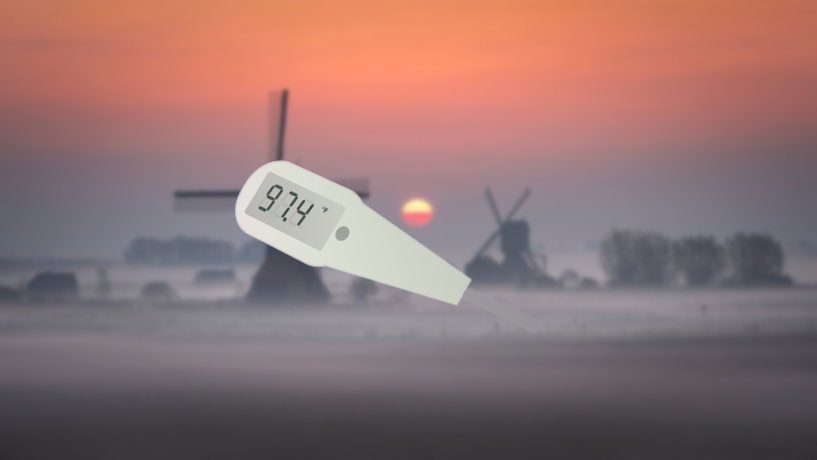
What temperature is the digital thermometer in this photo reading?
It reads 97.4 °F
